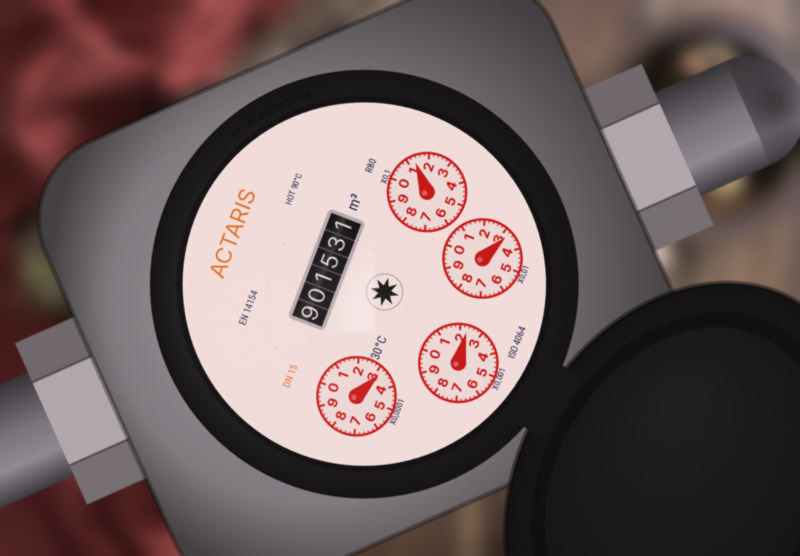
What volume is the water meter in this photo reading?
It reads 901531.1323 m³
